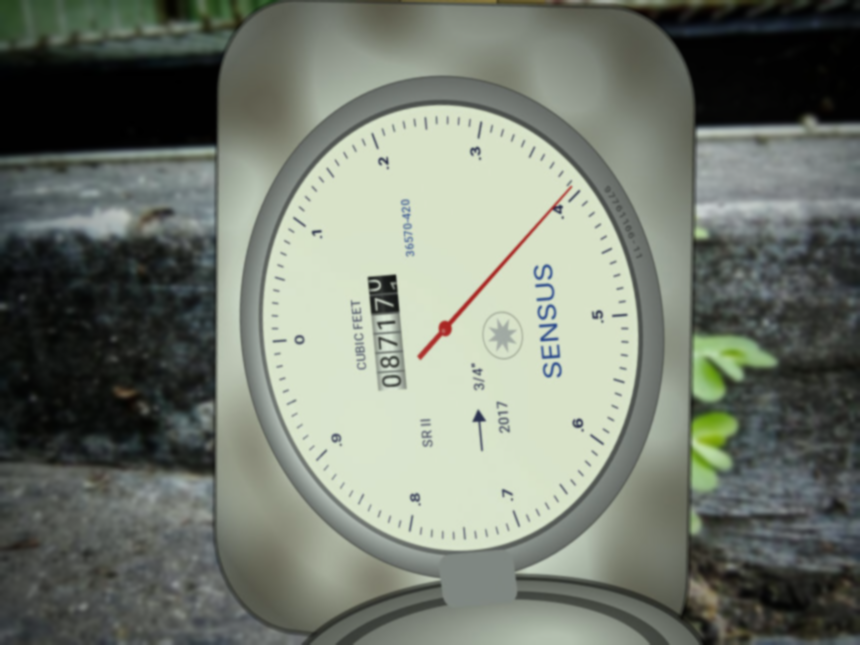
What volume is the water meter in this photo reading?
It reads 87170.39 ft³
